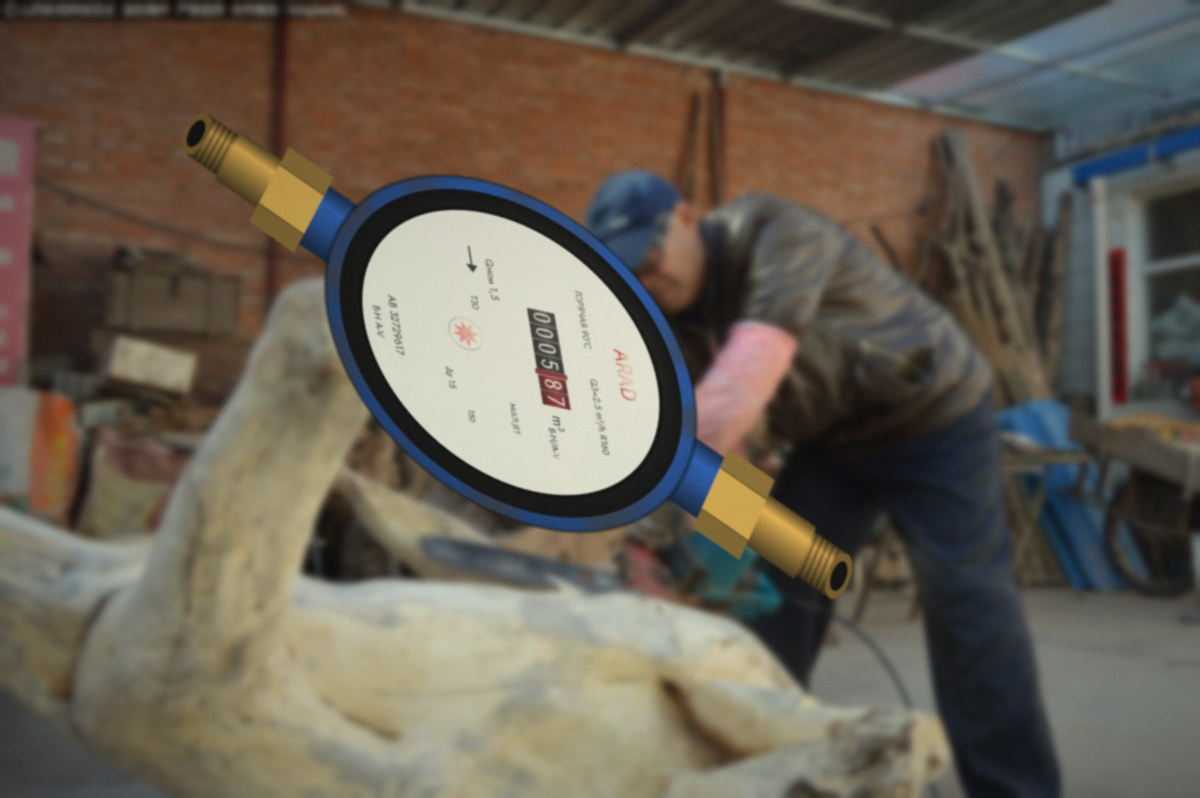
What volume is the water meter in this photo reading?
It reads 5.87 m³
